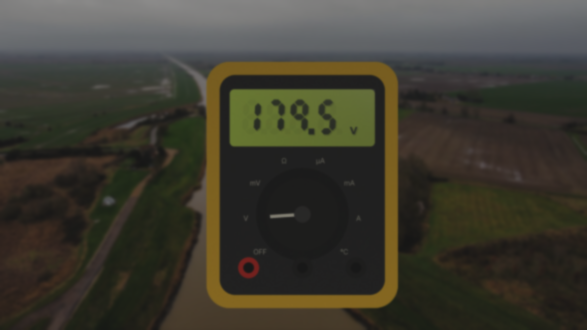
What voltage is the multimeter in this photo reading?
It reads 179.5 V
